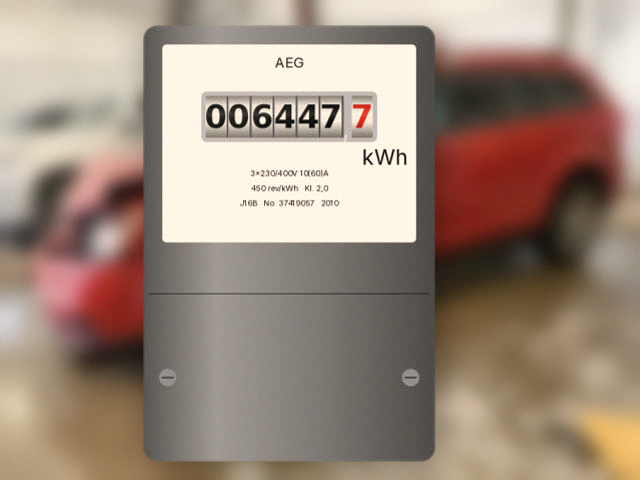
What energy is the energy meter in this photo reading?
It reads 6447.7 kWh
